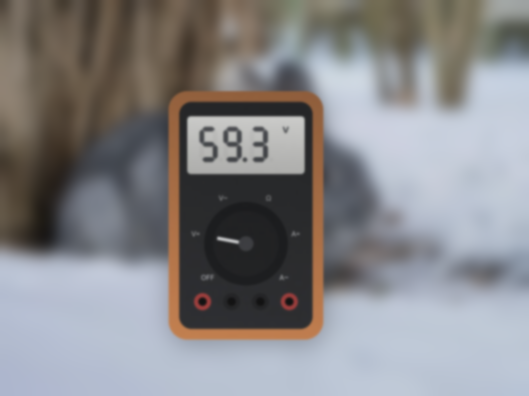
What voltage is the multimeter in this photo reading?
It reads 59.3 V
